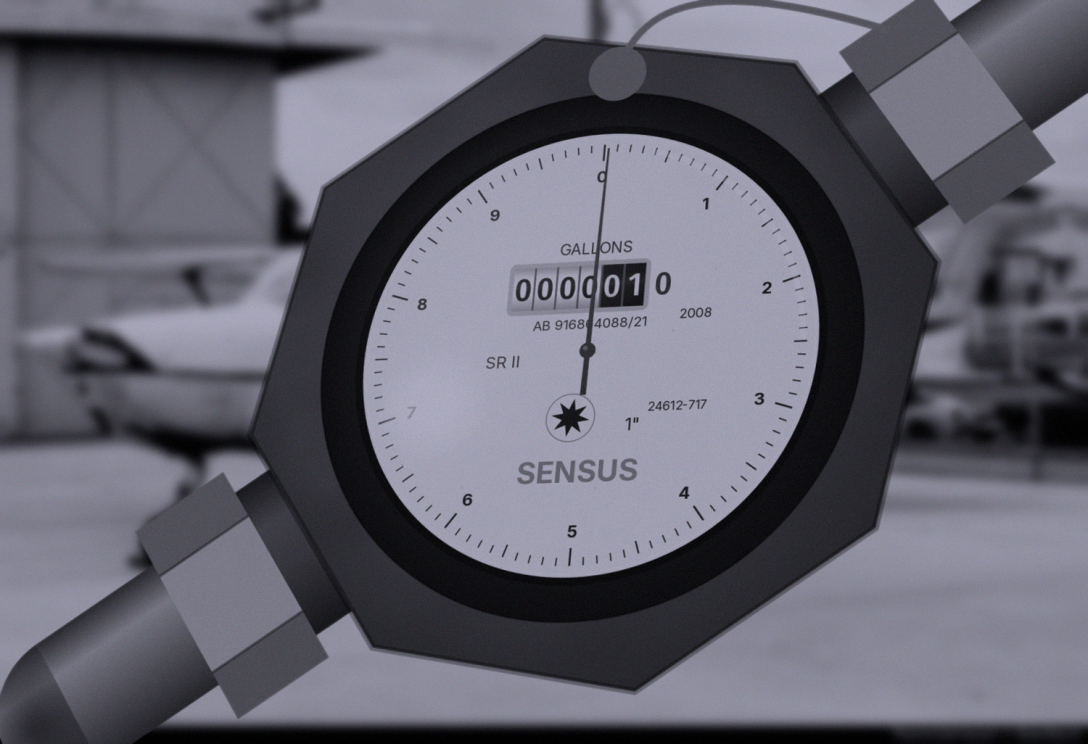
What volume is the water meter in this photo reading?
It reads 10.0 gal
